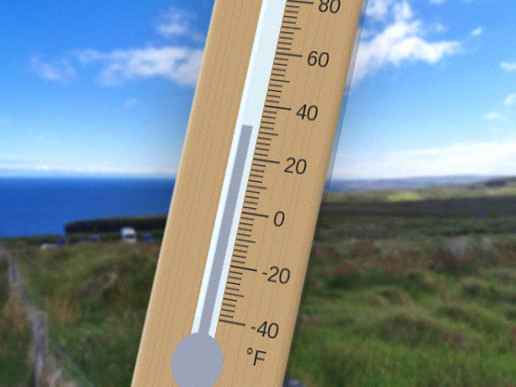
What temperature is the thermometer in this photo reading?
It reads 32 °F
